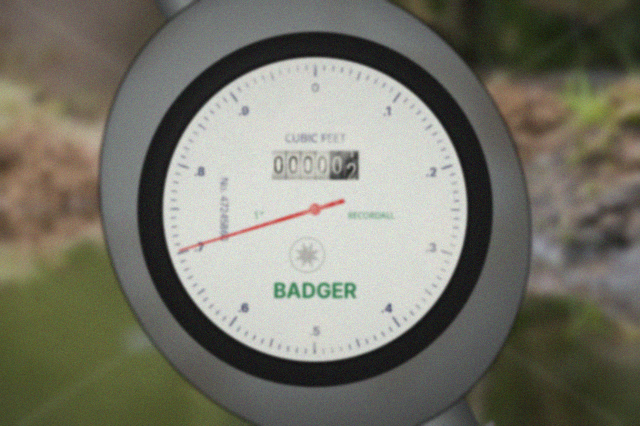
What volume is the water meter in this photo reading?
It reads 1.70 ft³
